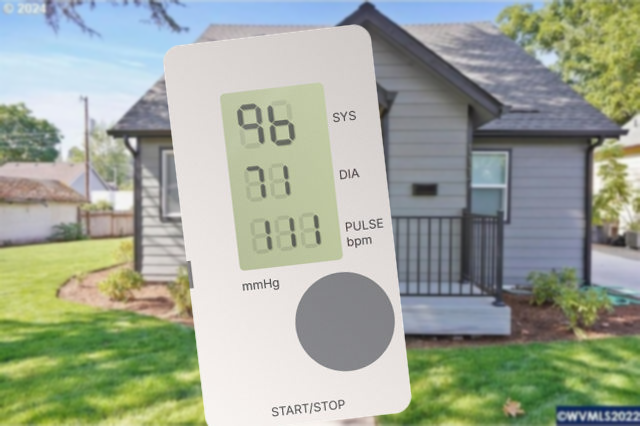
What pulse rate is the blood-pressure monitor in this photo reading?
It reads 111 bpm
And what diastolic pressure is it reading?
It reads 71 mmHg
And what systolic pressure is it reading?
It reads 96 mmHg
